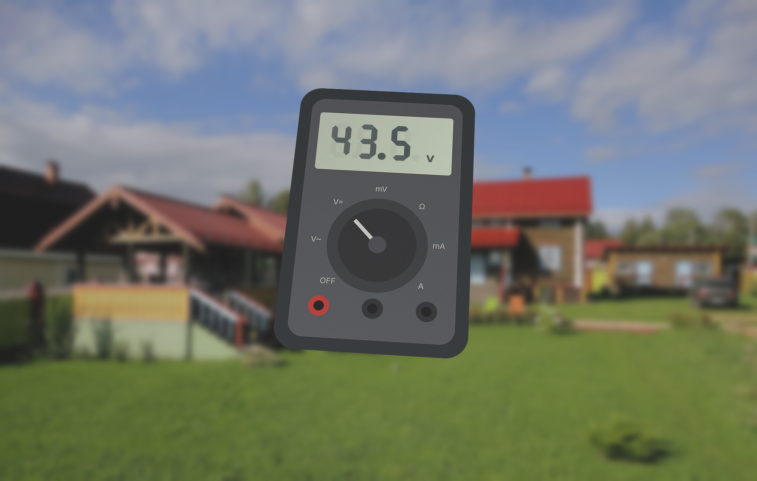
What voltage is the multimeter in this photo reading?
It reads 43.5 V
